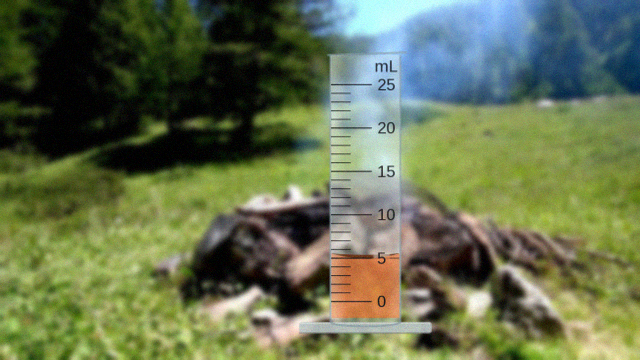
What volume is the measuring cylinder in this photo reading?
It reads 5 mL
